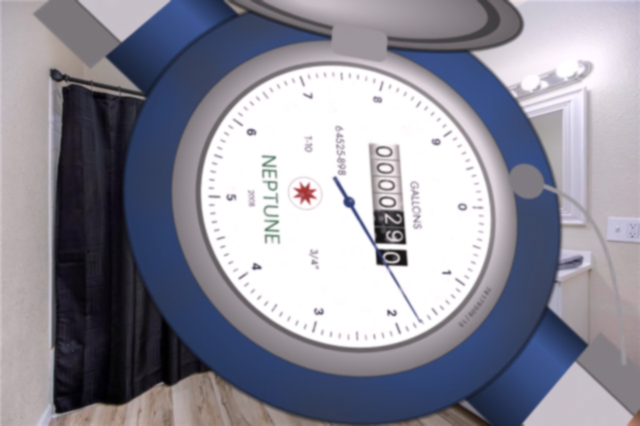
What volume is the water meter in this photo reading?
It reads 291.7 gal
